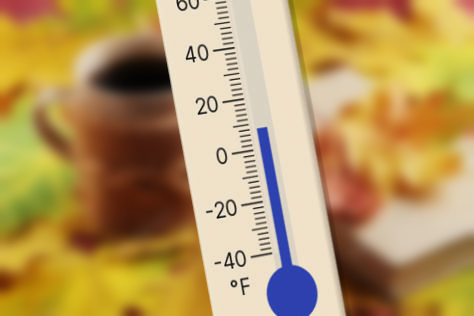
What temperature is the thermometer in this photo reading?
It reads 8 °F
